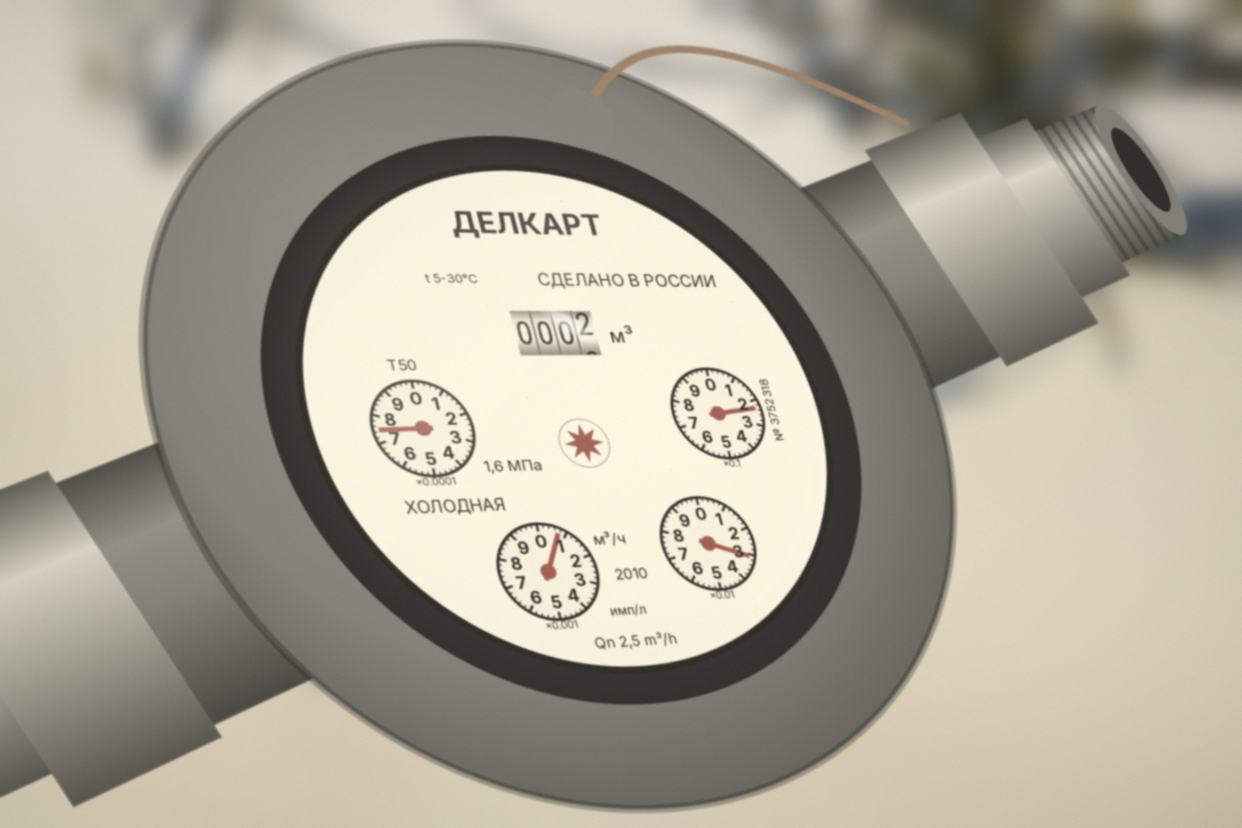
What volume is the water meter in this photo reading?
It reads 2.2307 m³
